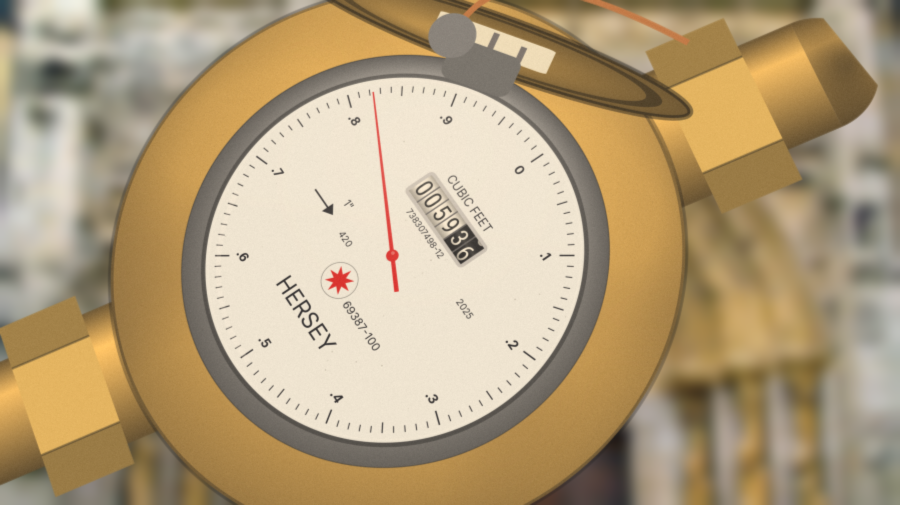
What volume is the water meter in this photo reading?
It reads 5935.82 ft³
